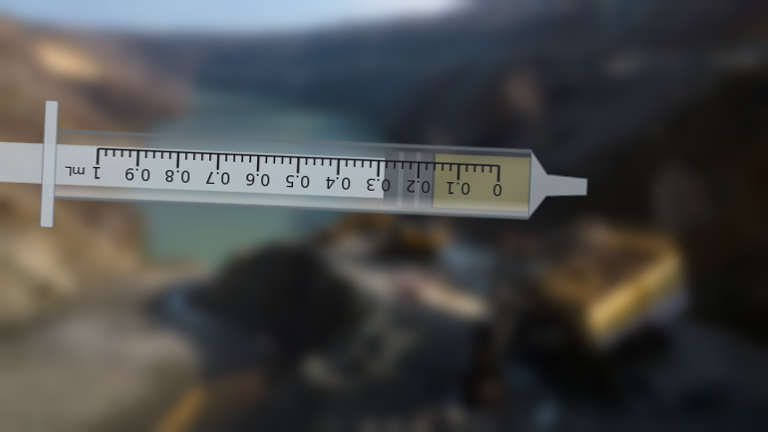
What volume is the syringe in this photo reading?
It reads 0.16 mL
